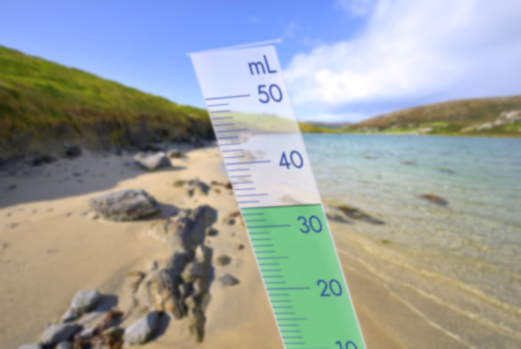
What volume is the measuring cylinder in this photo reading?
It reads 33 mL
